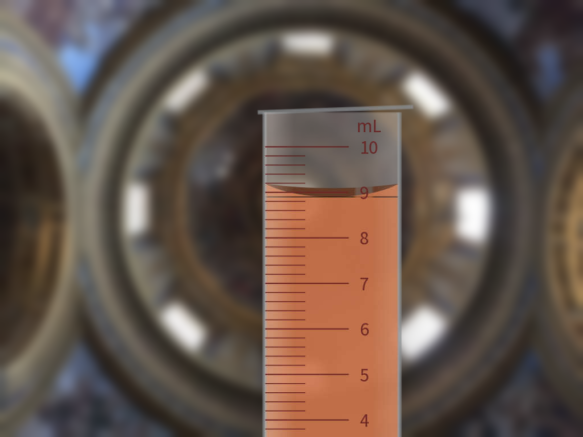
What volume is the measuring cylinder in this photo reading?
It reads 8.9 mL
